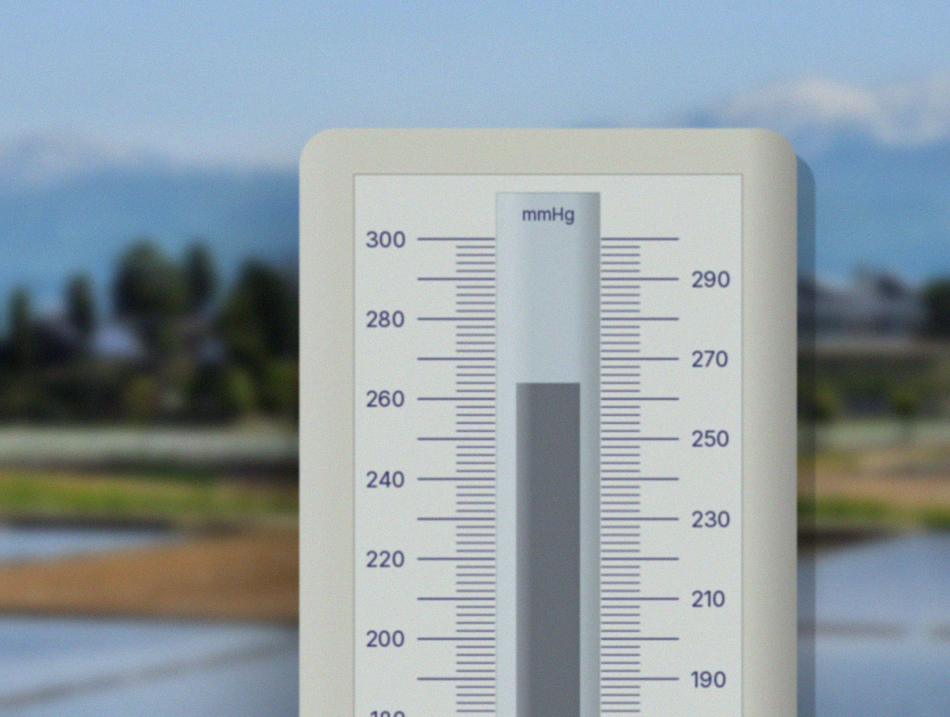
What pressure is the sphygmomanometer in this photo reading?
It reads 264 mmHg
